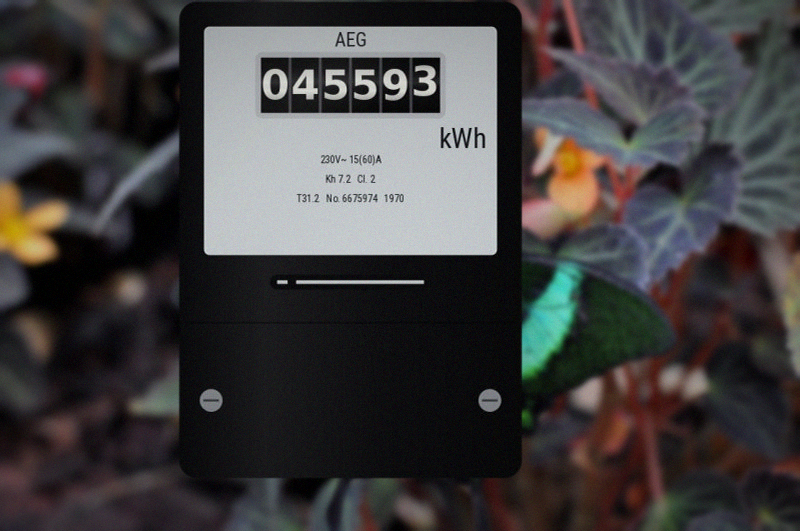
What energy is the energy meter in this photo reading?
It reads 45593 kWh
